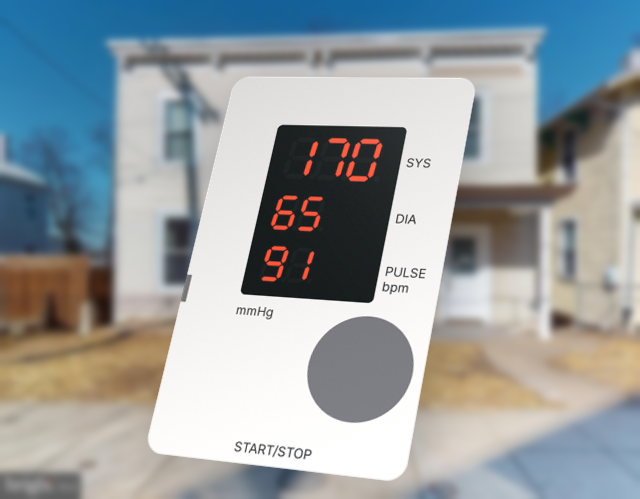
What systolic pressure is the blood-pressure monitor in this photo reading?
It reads 170 mmHg
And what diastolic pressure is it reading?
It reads 65 mmHg
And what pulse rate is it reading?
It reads 91 bpm
